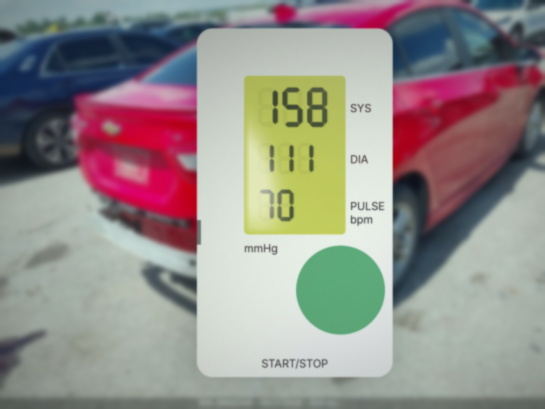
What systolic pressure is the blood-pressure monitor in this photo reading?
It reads 158 mmHg
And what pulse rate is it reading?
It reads 70 bpm
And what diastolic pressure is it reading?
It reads 111 mmHg
